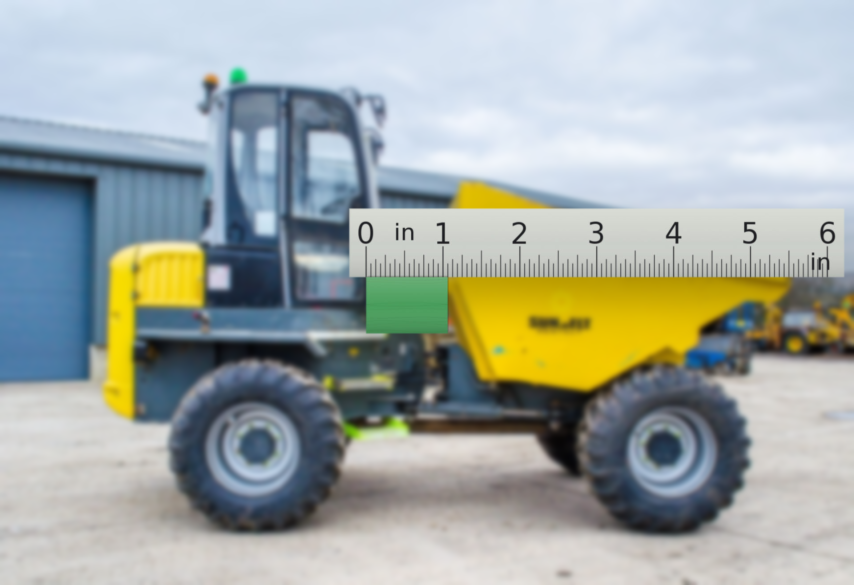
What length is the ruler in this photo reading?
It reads 1.0625 in
